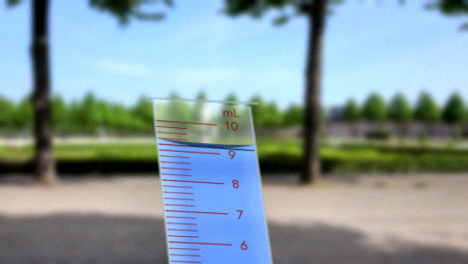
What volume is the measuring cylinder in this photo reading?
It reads 9.2 mL
